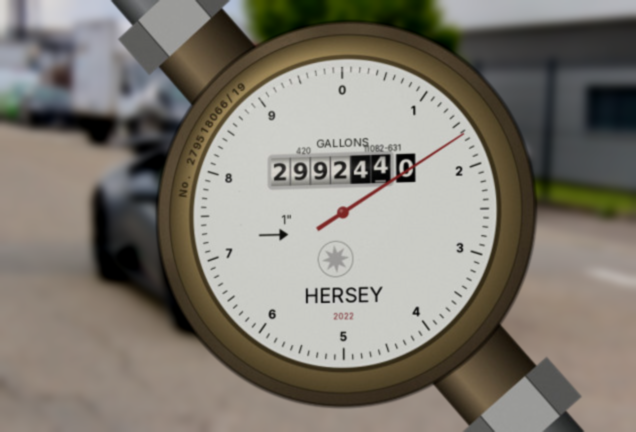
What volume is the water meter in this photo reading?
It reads 2992441.6 gal
